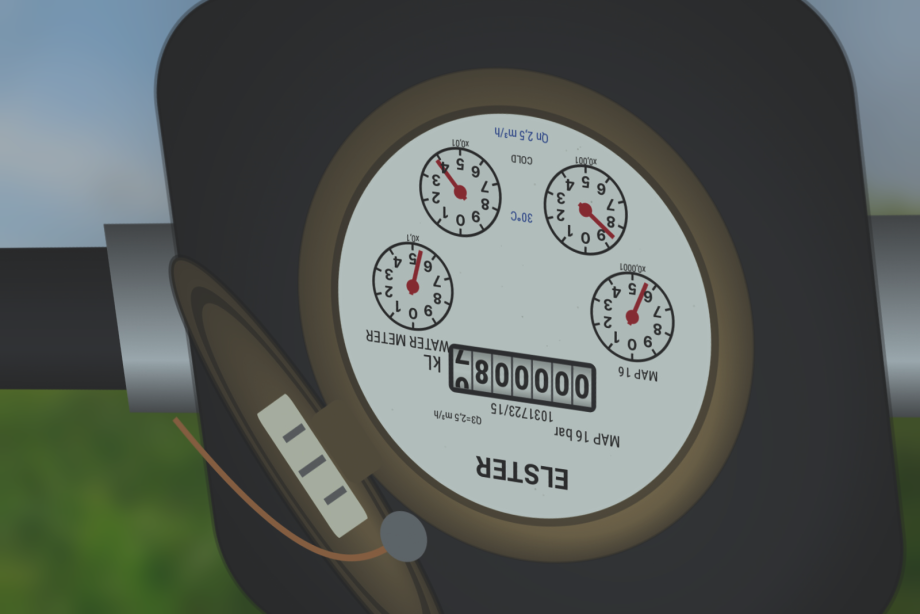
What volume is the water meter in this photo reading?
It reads 86.5385 kL
